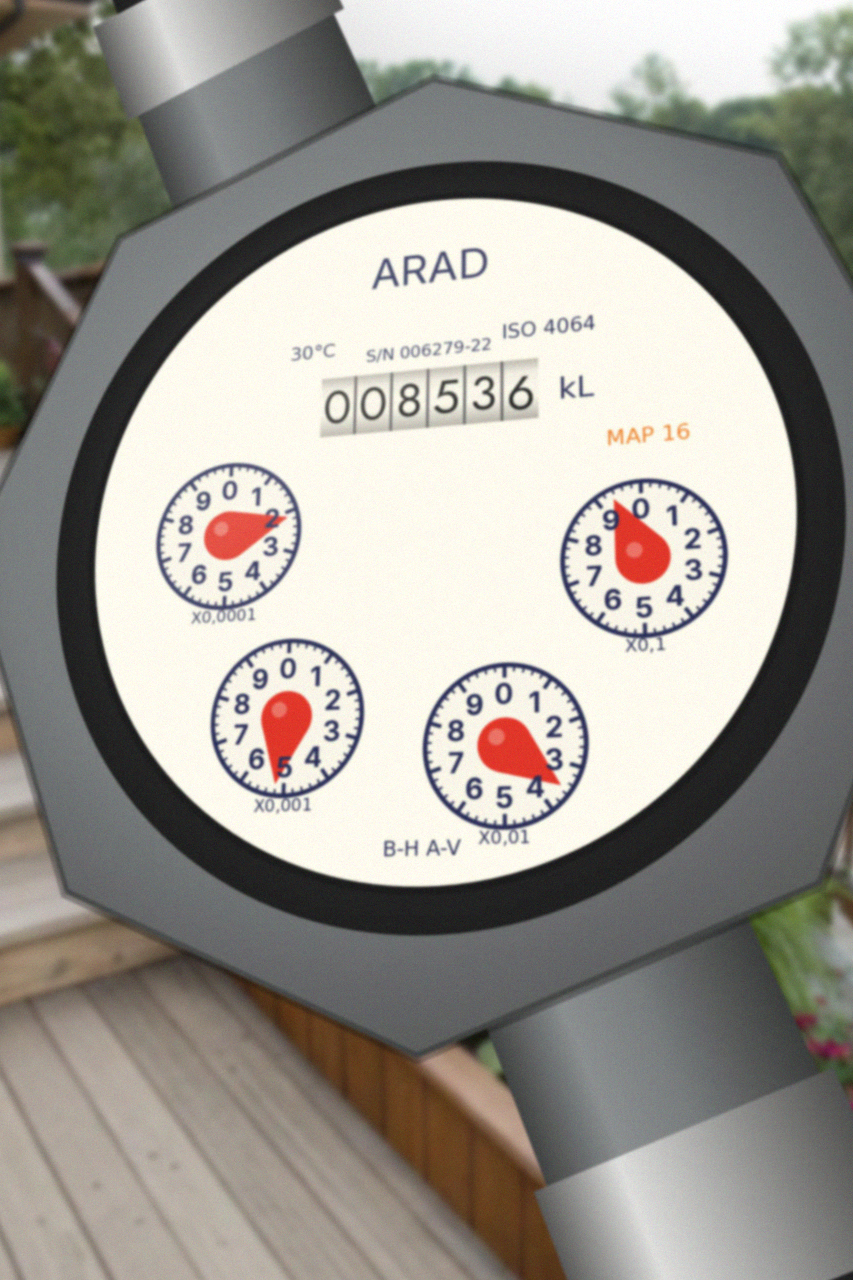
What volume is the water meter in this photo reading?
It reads 8535.9352 kL
